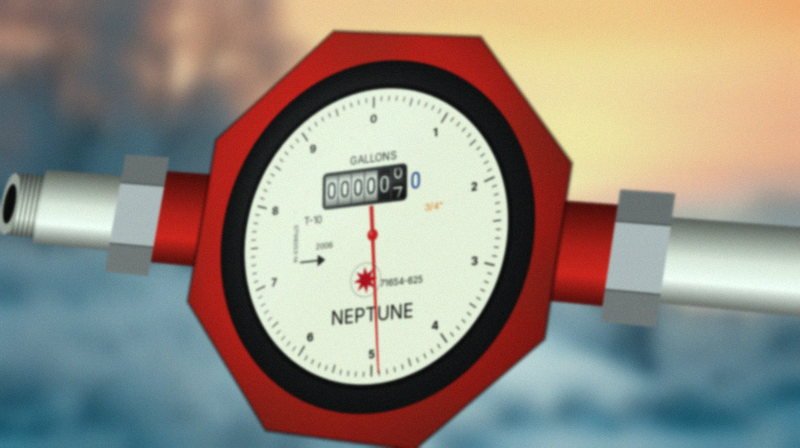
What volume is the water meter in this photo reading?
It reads 64.9 gal
